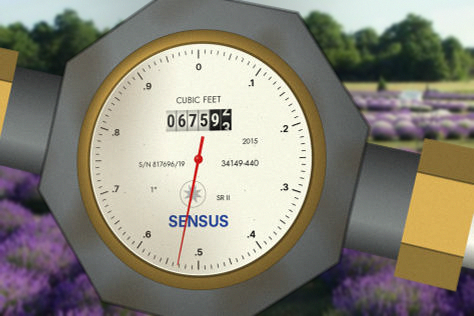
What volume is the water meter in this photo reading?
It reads 67592.53 ft³
